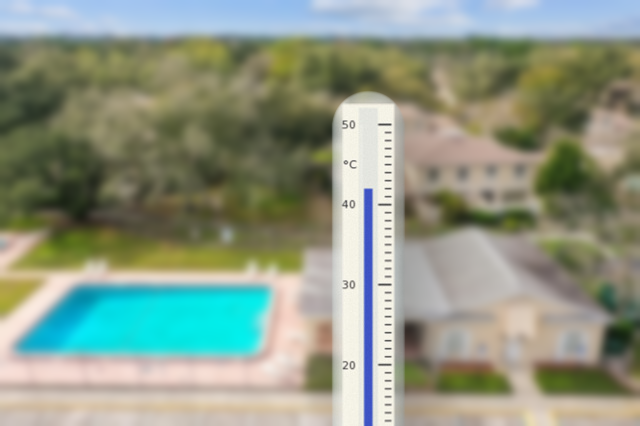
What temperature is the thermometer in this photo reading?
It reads 42 °C
